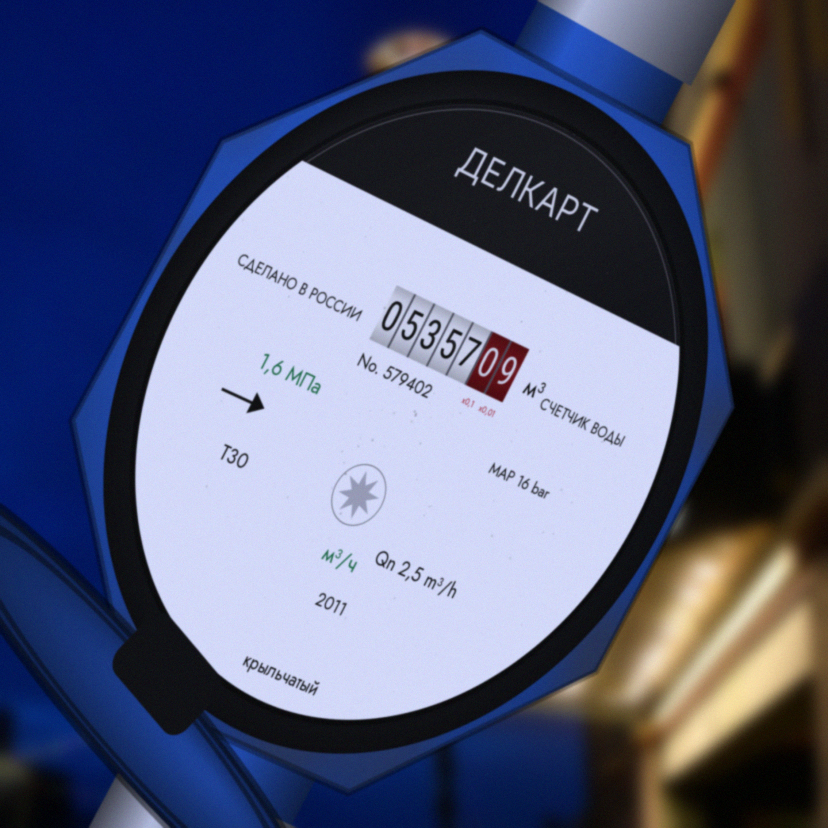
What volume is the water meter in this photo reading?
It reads 5357.09 m³
